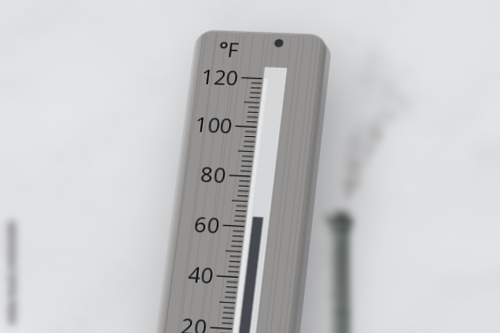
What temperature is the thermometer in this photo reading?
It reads 64 °F
